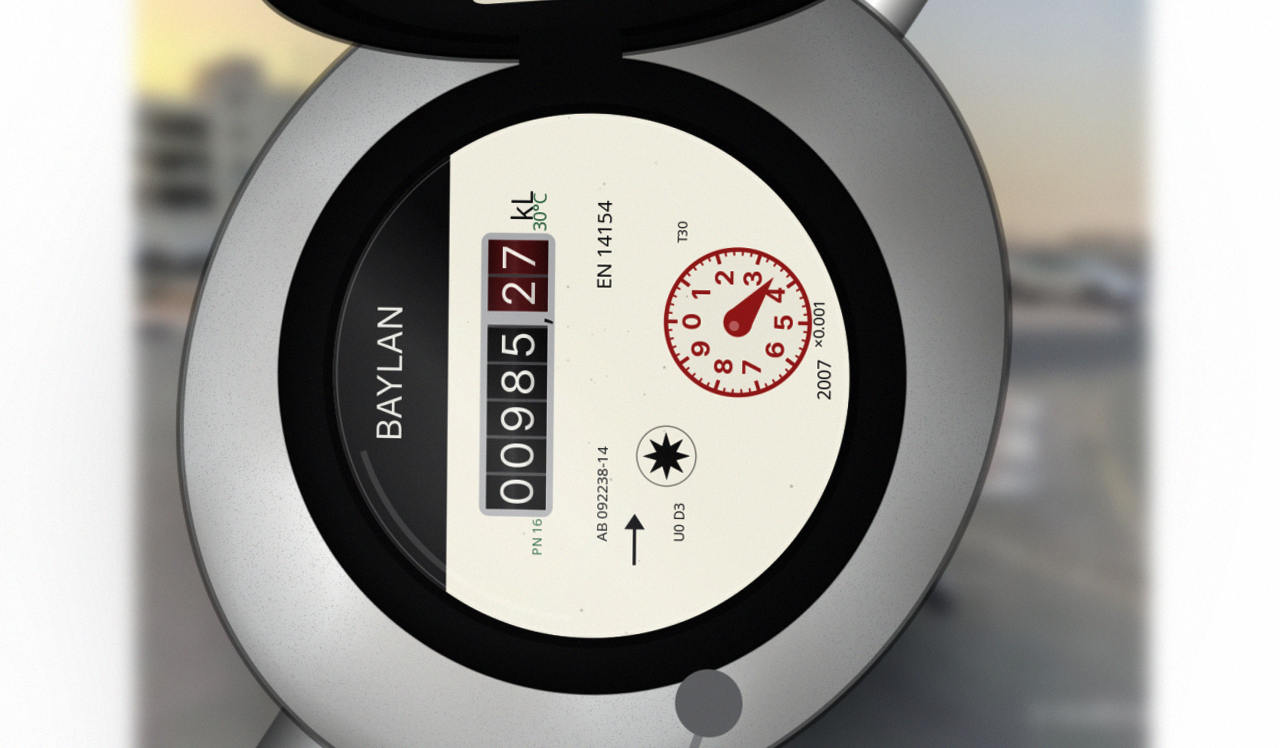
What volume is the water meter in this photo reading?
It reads 985.273 kL
